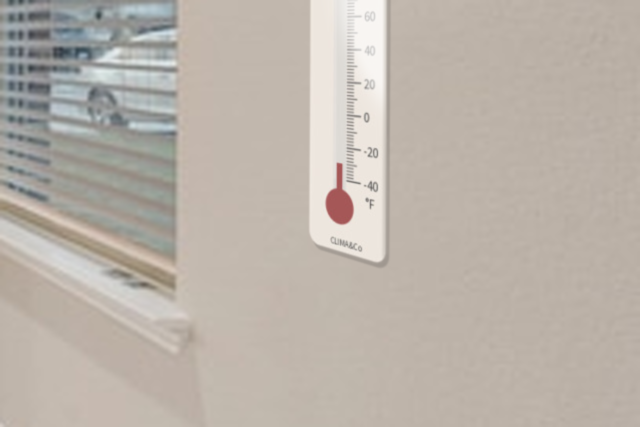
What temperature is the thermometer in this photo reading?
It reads -30 °F
